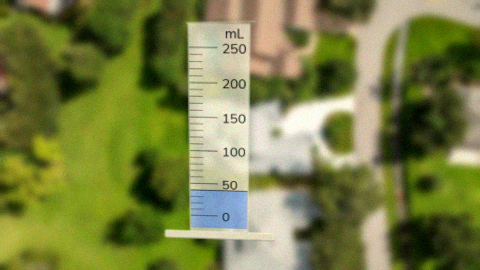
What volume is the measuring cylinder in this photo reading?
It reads 40 mL
